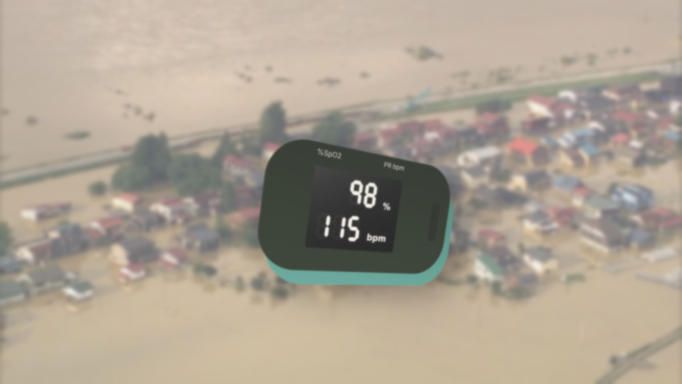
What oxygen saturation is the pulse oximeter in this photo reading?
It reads 98 %
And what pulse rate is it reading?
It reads 115 bpm
